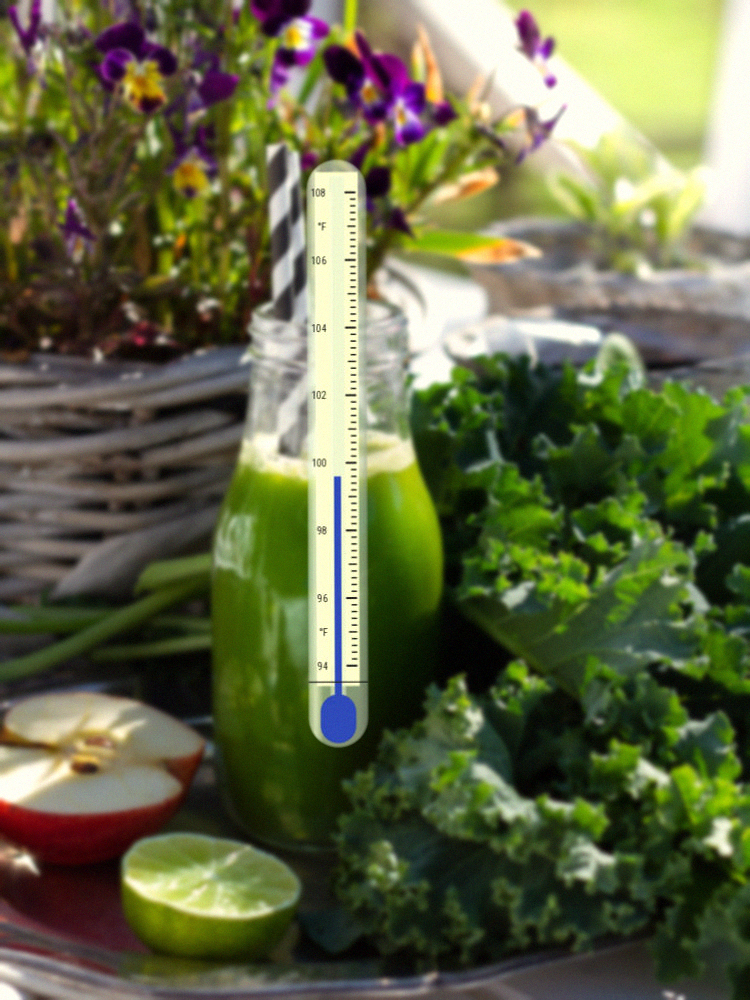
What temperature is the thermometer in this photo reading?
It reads 99.6 °F
